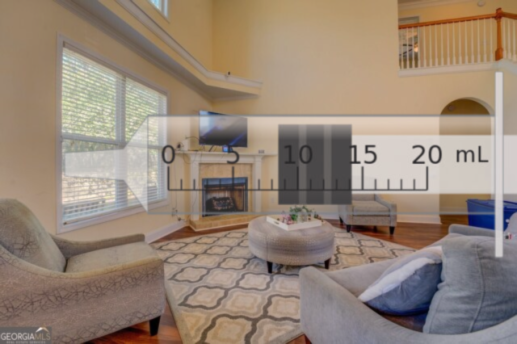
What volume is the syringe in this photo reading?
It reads 8.5 mL
